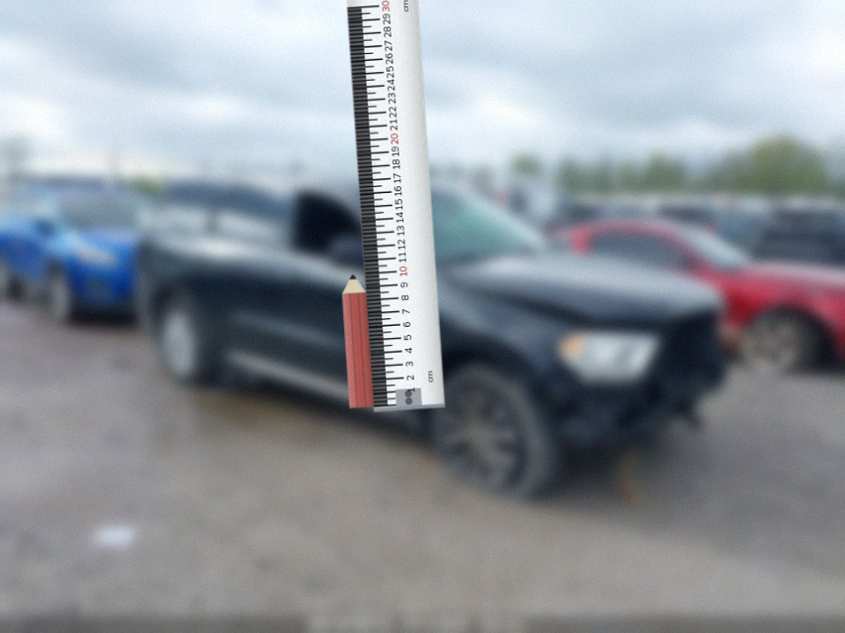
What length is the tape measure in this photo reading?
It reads 10 cm
